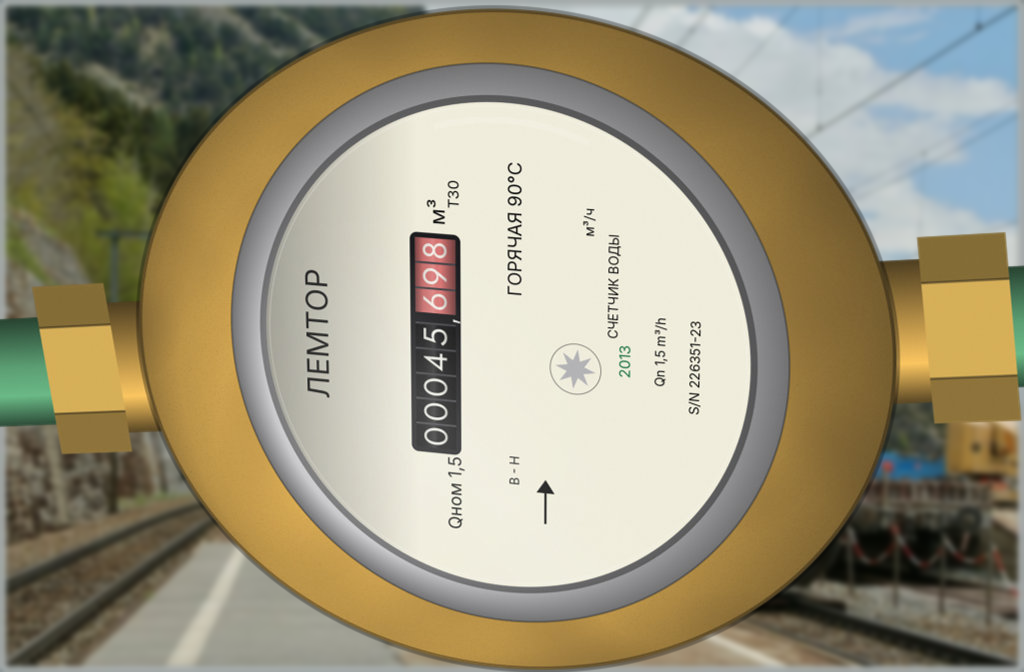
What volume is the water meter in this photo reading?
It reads 45.698 m³
